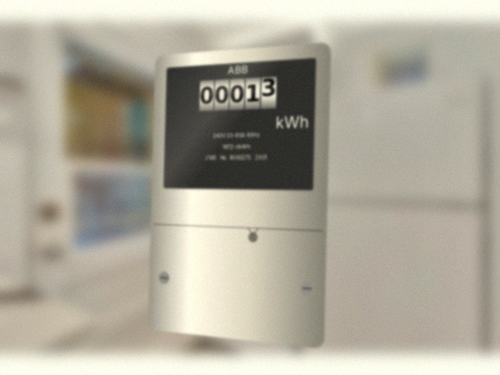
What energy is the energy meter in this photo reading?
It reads 13 kWh
